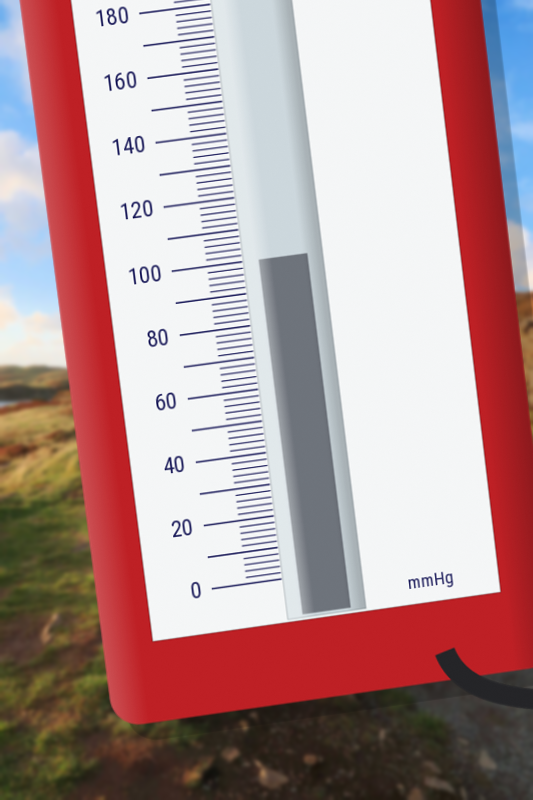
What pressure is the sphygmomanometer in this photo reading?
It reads 100 mmHg
